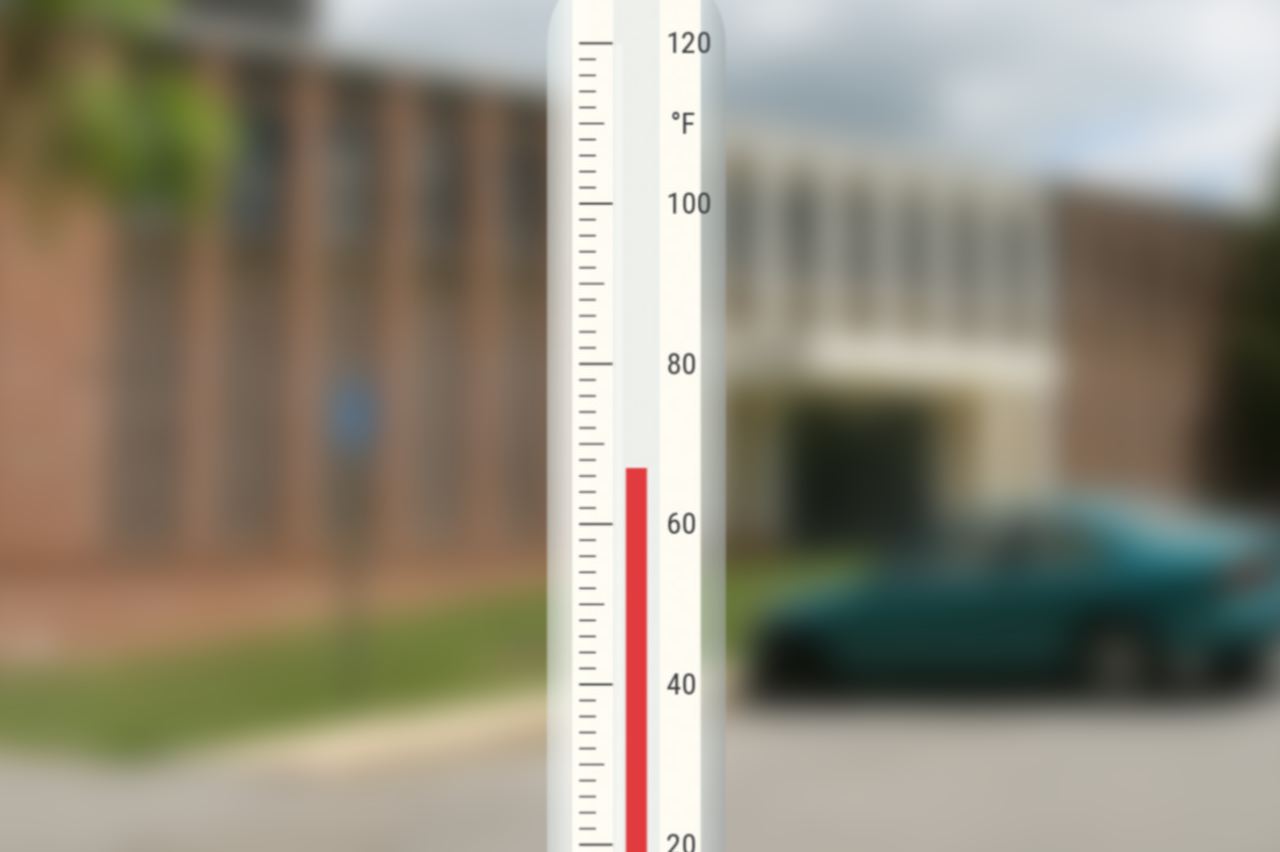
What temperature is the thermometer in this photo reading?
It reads 67 °F
